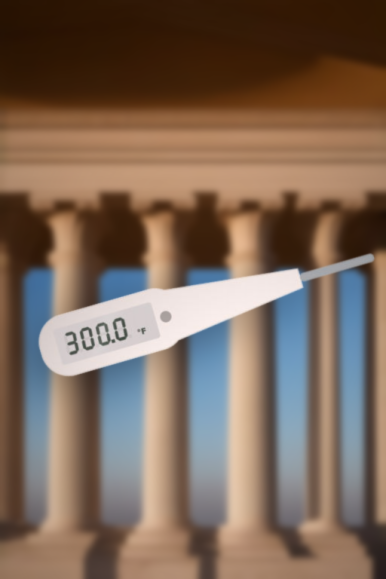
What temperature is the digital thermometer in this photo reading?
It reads 300.0 °F
